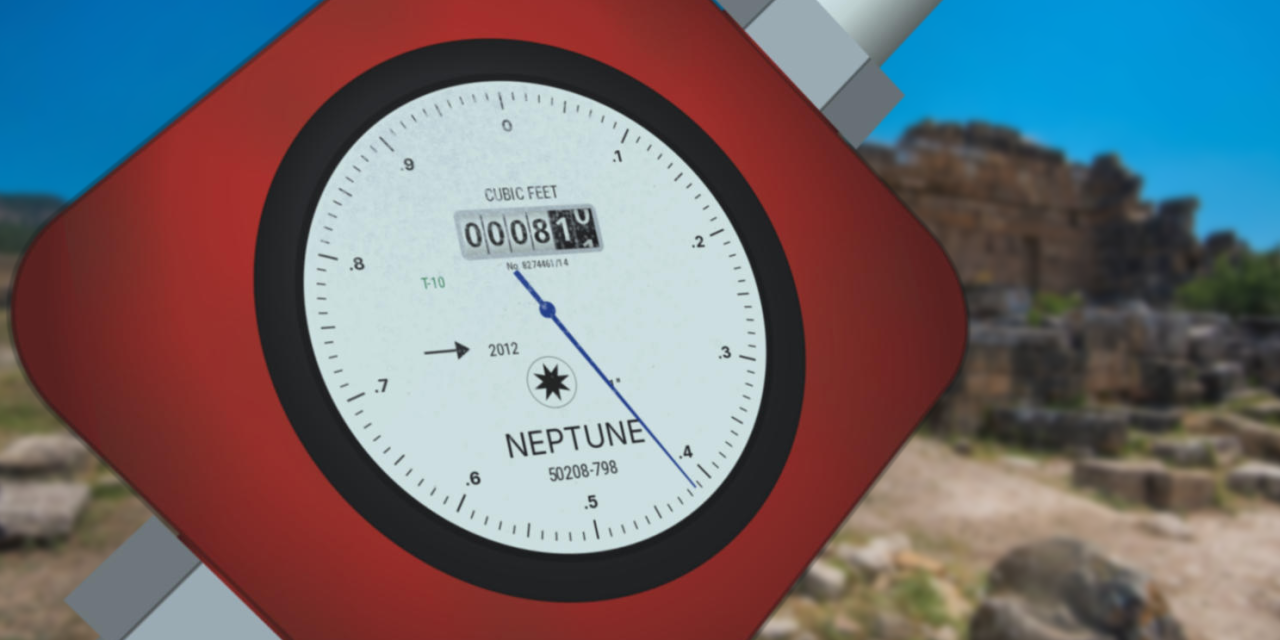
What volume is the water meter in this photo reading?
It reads 810.41 ft³
